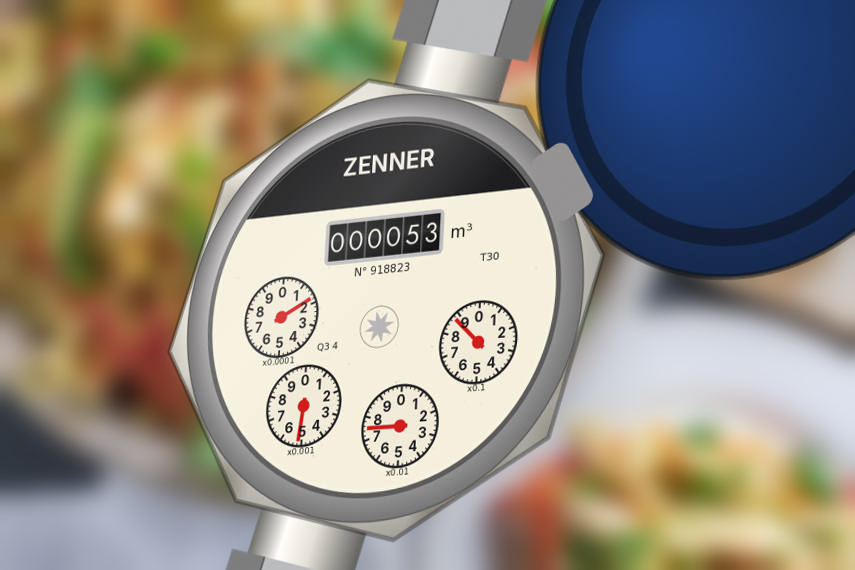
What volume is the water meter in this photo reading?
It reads 53.8751 m³
